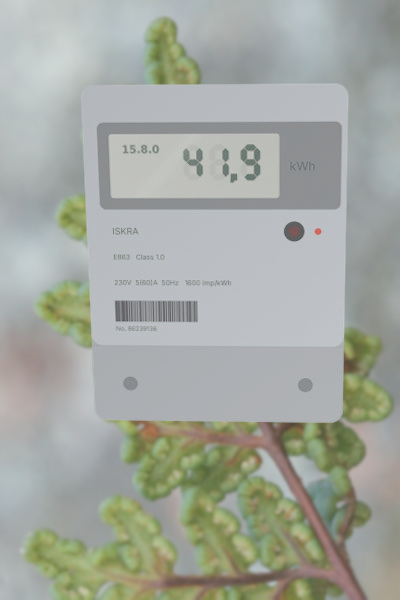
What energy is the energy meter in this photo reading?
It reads 41.9 kWh
